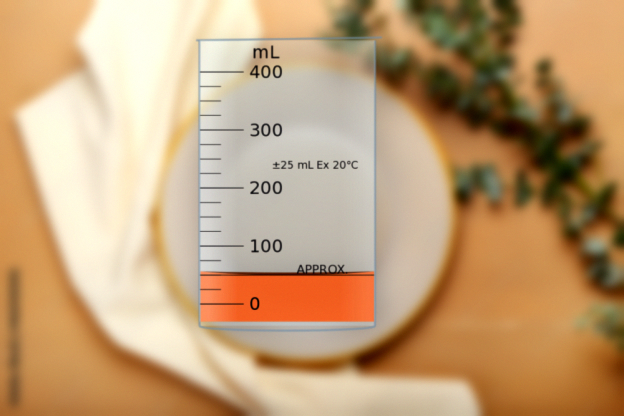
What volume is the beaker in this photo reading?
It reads 50 mL
